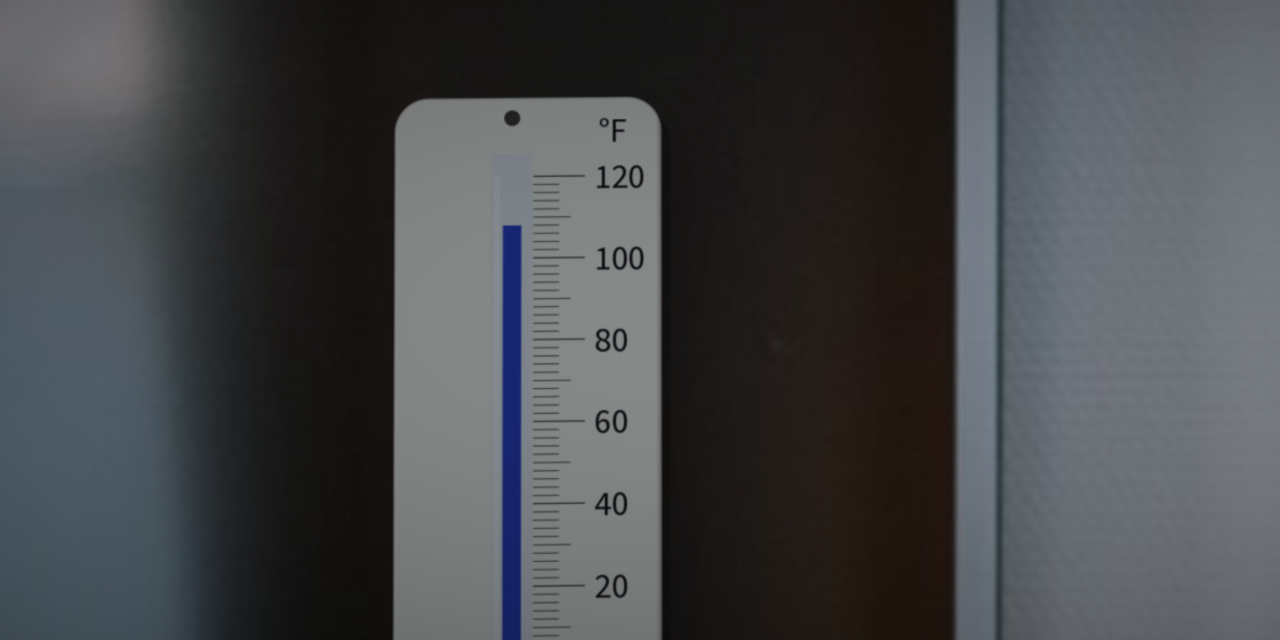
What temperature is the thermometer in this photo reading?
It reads 108 °F
